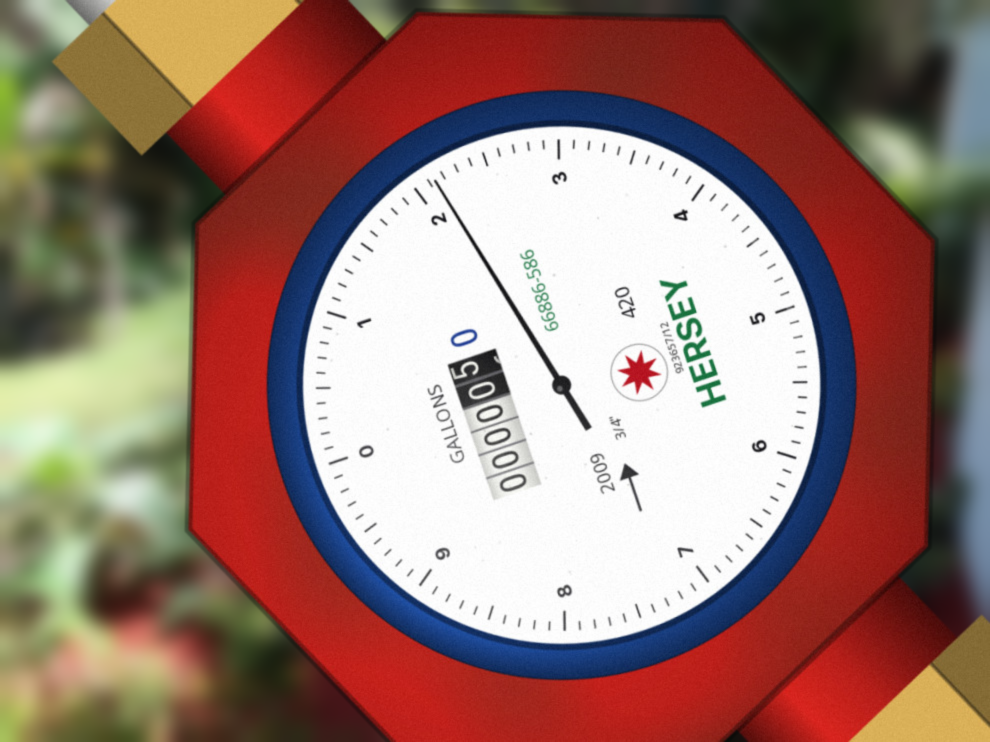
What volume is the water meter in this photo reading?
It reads 52.1 gal
